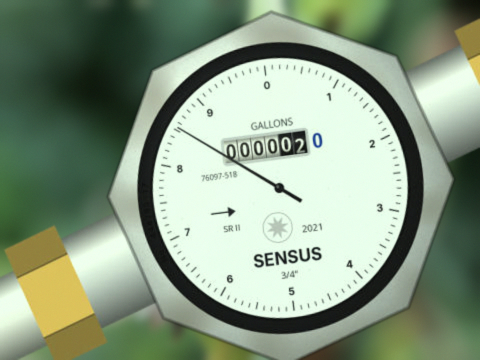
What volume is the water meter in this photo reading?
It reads 18.5 gal
